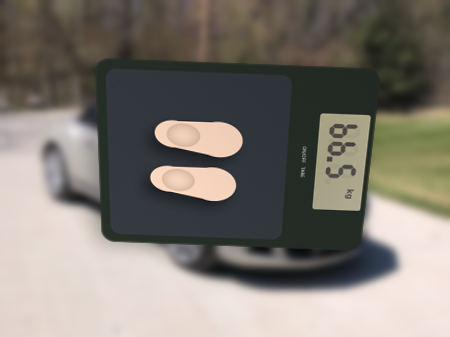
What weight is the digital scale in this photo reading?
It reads 66.5 kg
